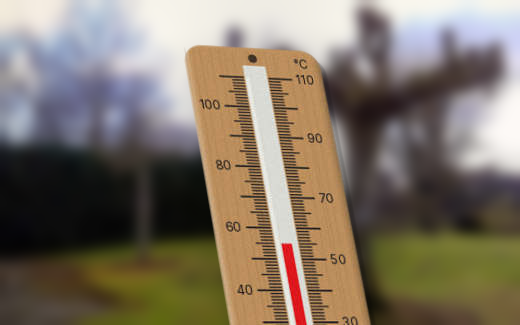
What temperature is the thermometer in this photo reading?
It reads 55 °C
